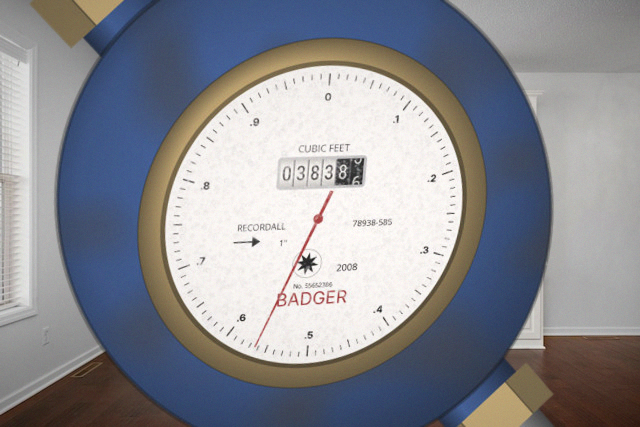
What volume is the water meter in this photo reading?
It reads 38385.56 ft³
